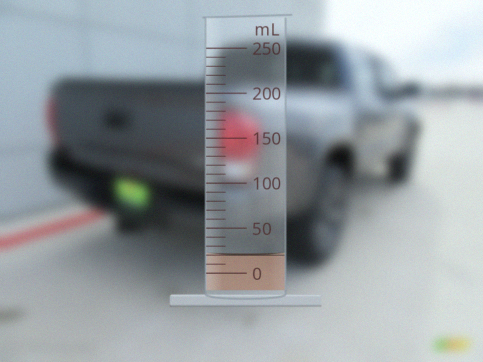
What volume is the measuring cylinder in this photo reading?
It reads 20 mL
